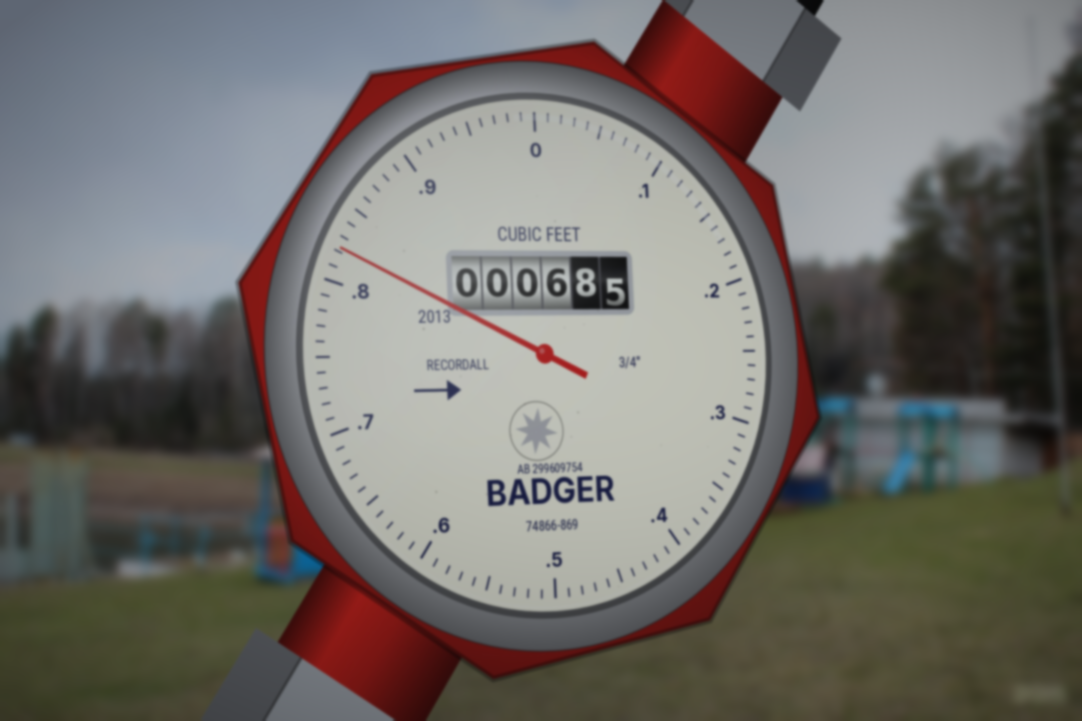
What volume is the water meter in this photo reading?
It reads 684.82 ft³
